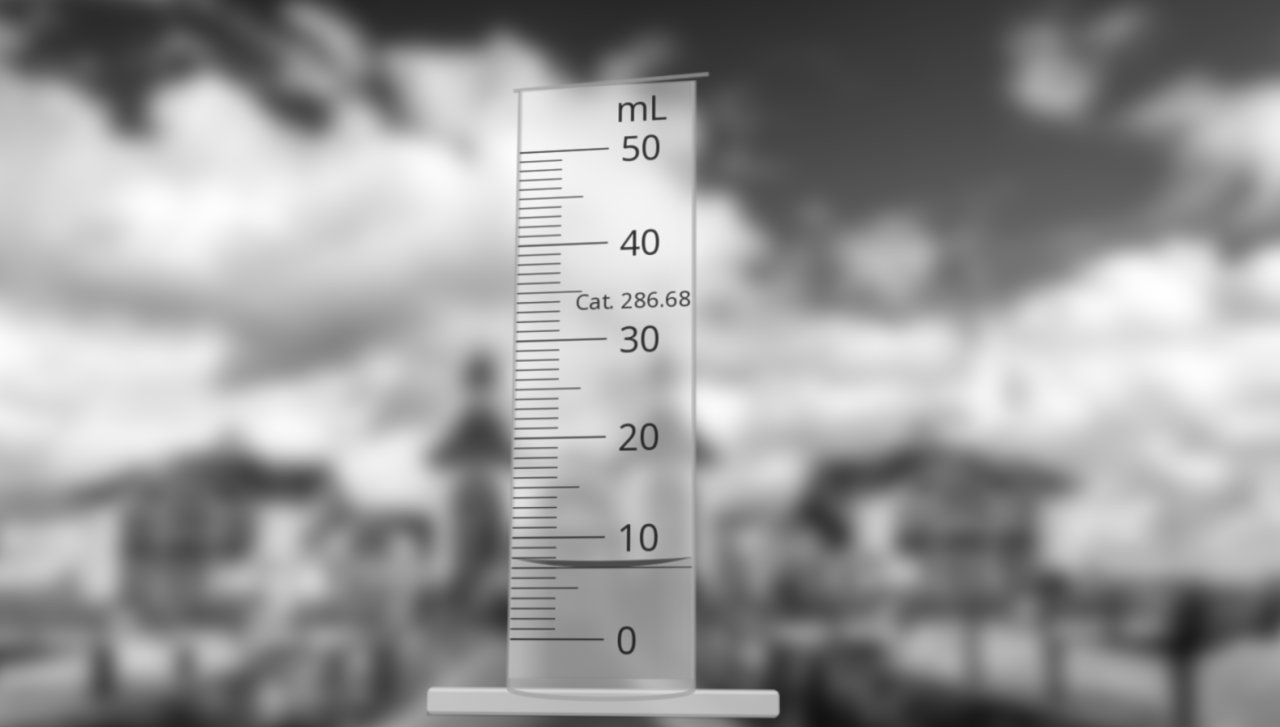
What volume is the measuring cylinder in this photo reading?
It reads 7 mL
